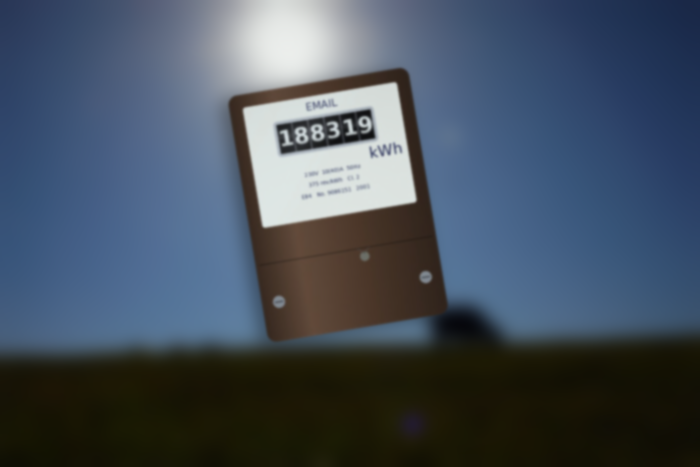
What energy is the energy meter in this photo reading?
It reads 188319 kWh
